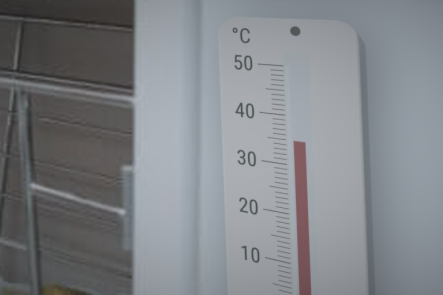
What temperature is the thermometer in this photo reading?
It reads 35 °C
